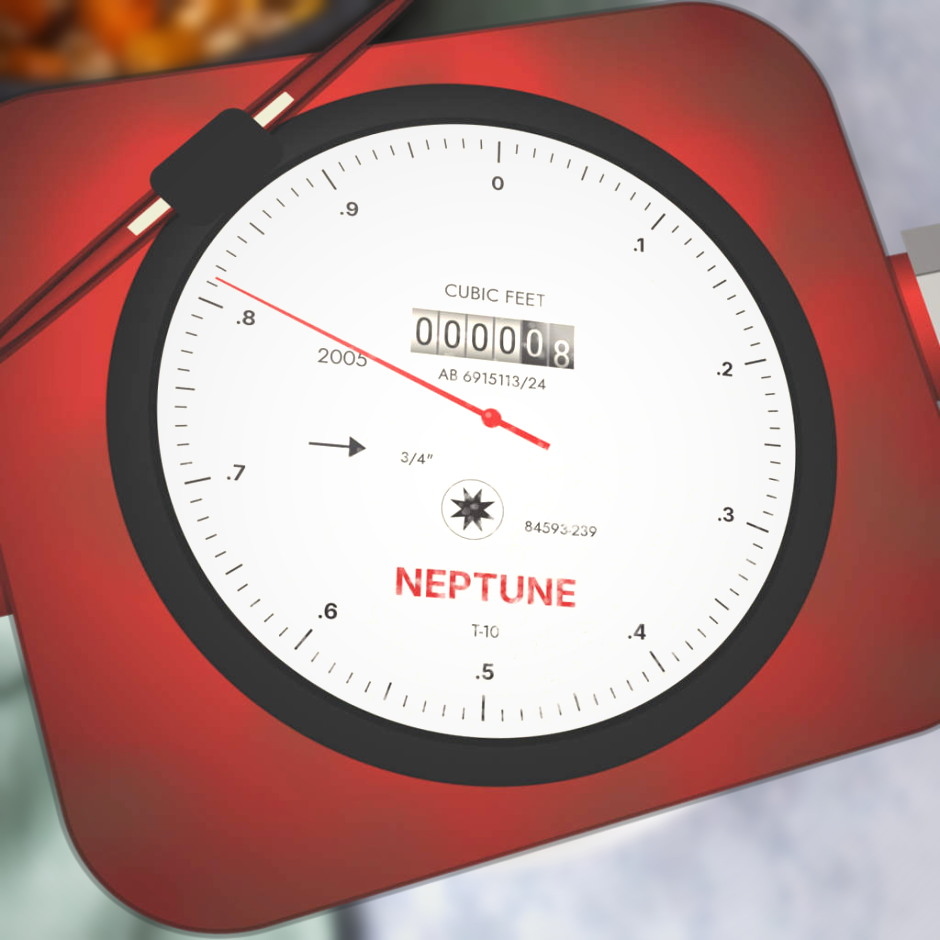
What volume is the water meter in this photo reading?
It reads 7.81 ft³
